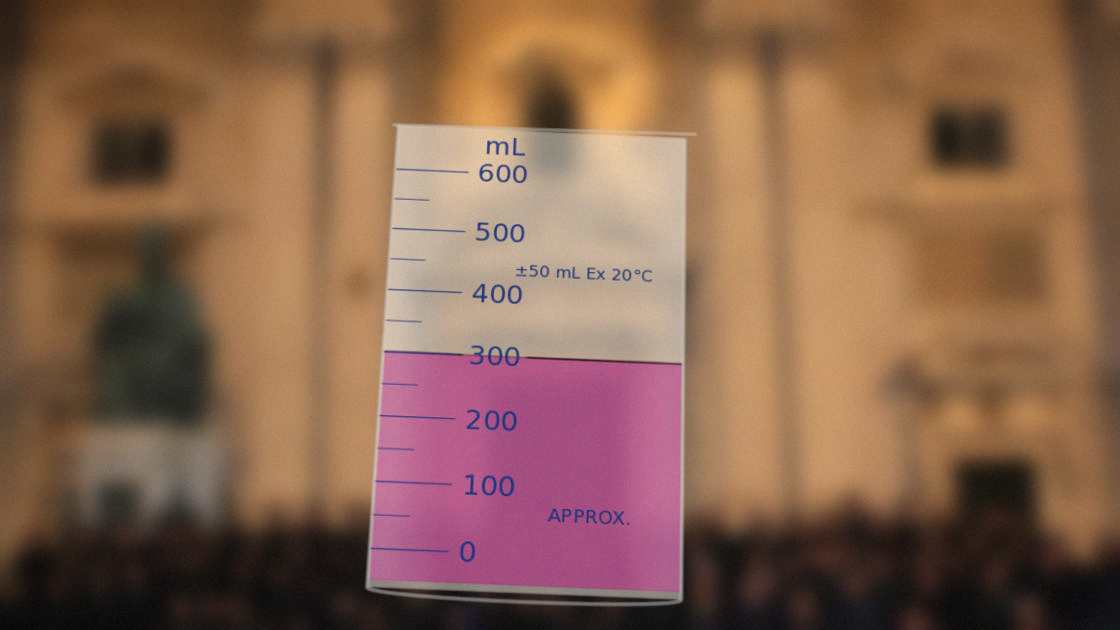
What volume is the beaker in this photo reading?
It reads 300 mL
